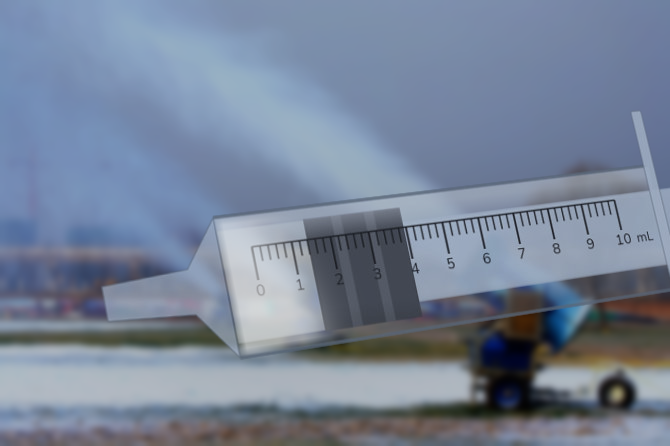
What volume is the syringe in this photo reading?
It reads 1.4 mL
